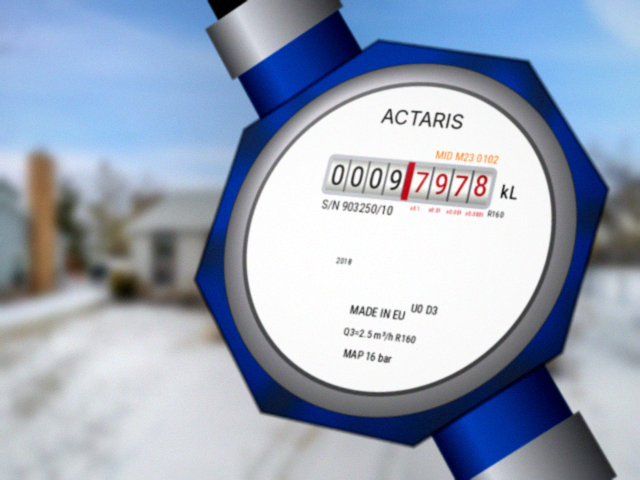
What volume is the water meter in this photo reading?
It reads 9.7978 kL
